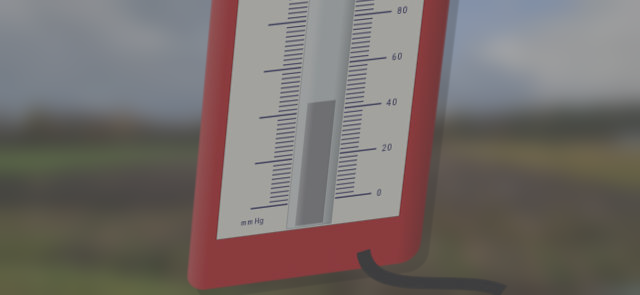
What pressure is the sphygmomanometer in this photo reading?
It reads 44 mmHg
